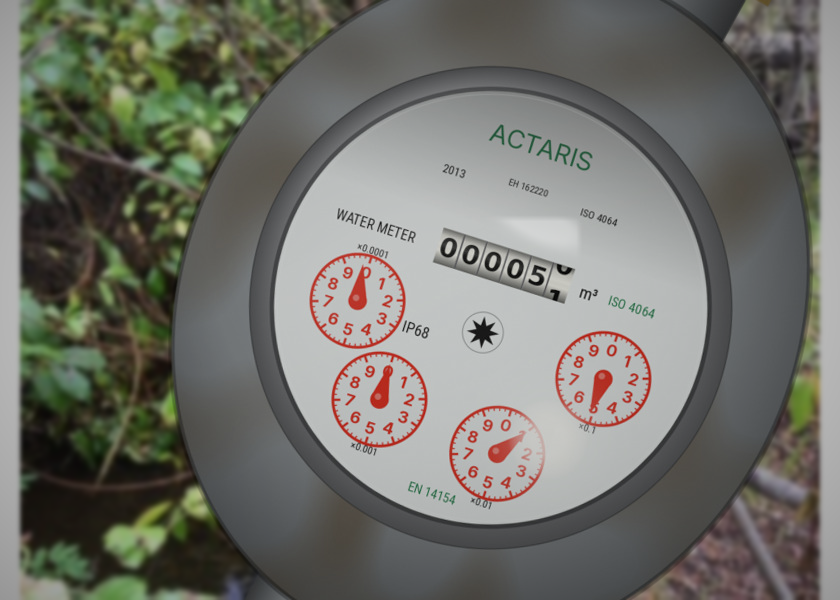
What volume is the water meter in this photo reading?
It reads 50.5099 m³
